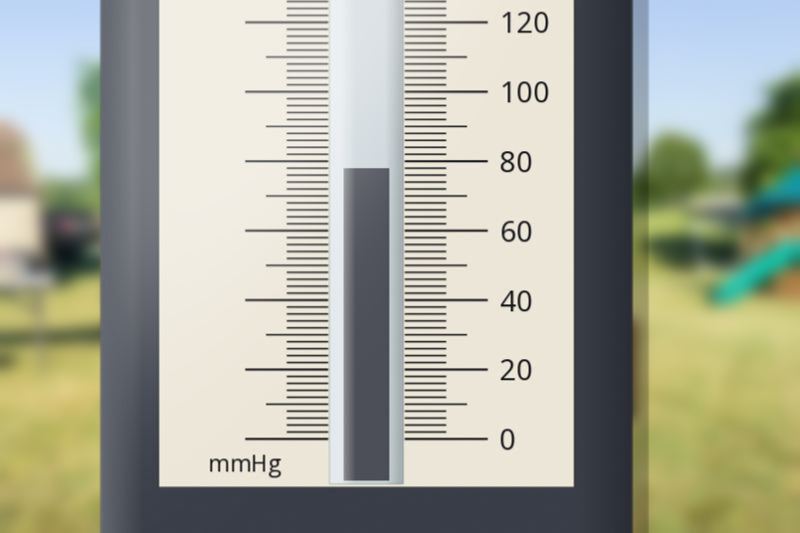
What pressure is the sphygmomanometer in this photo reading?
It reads 78 mmHg
